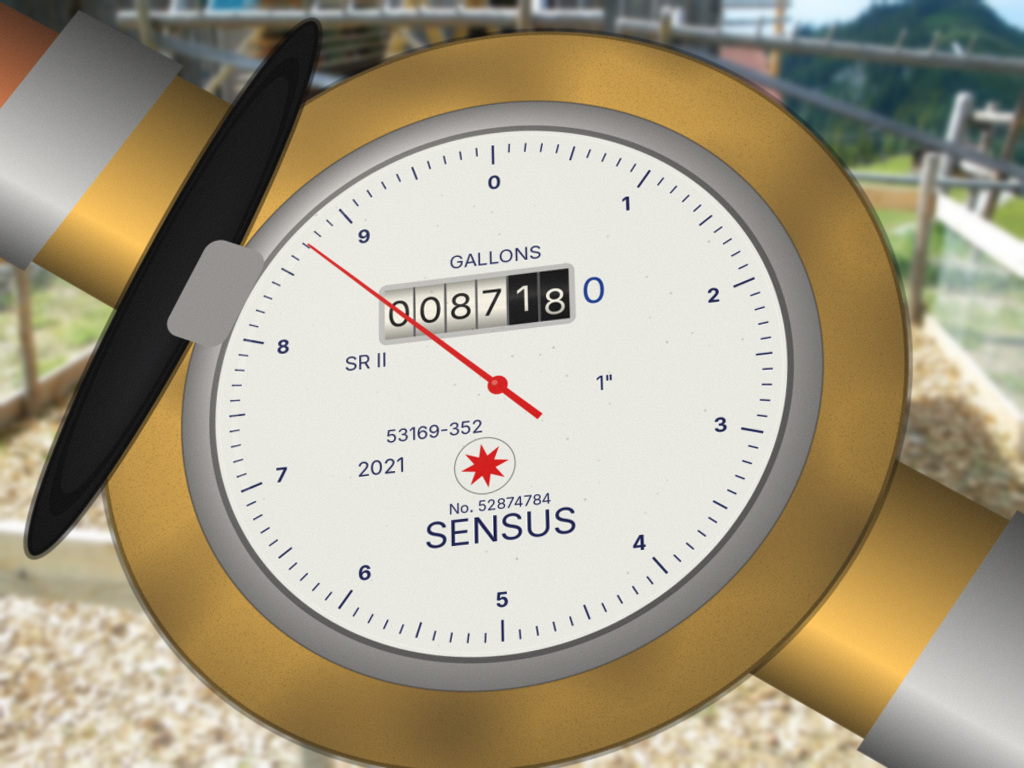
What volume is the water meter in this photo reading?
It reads 87178.7 gal
